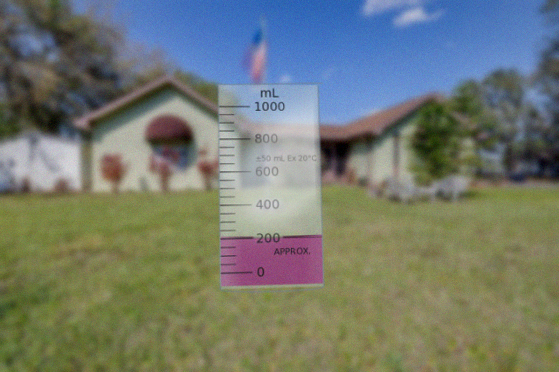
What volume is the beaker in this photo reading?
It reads 200 mL
